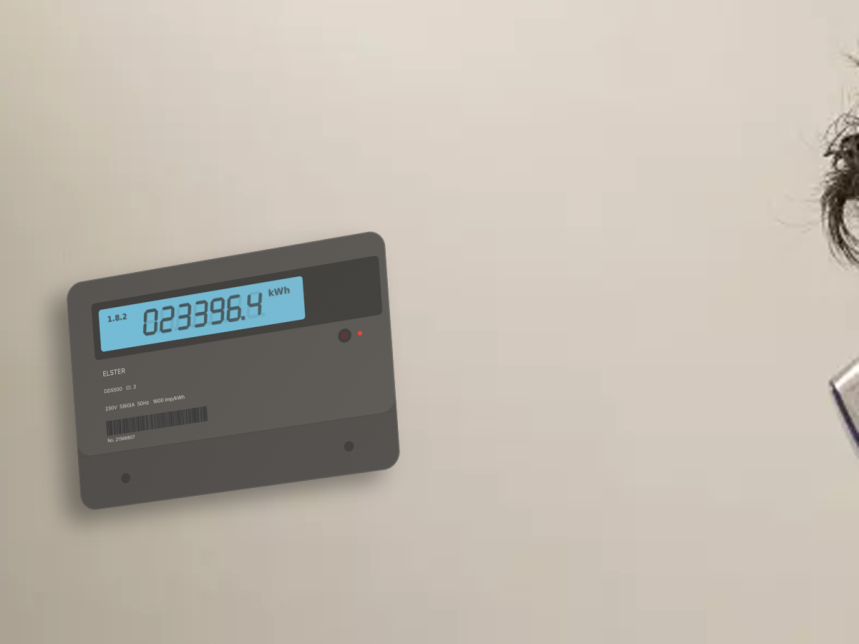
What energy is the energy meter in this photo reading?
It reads 23396.4 kWh
